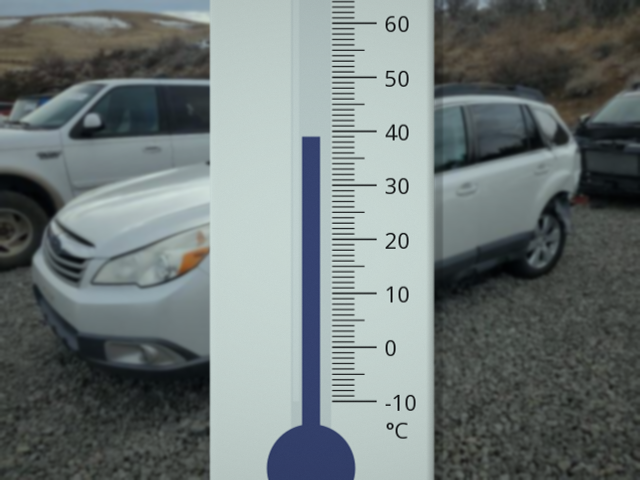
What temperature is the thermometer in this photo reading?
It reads 39 °C
